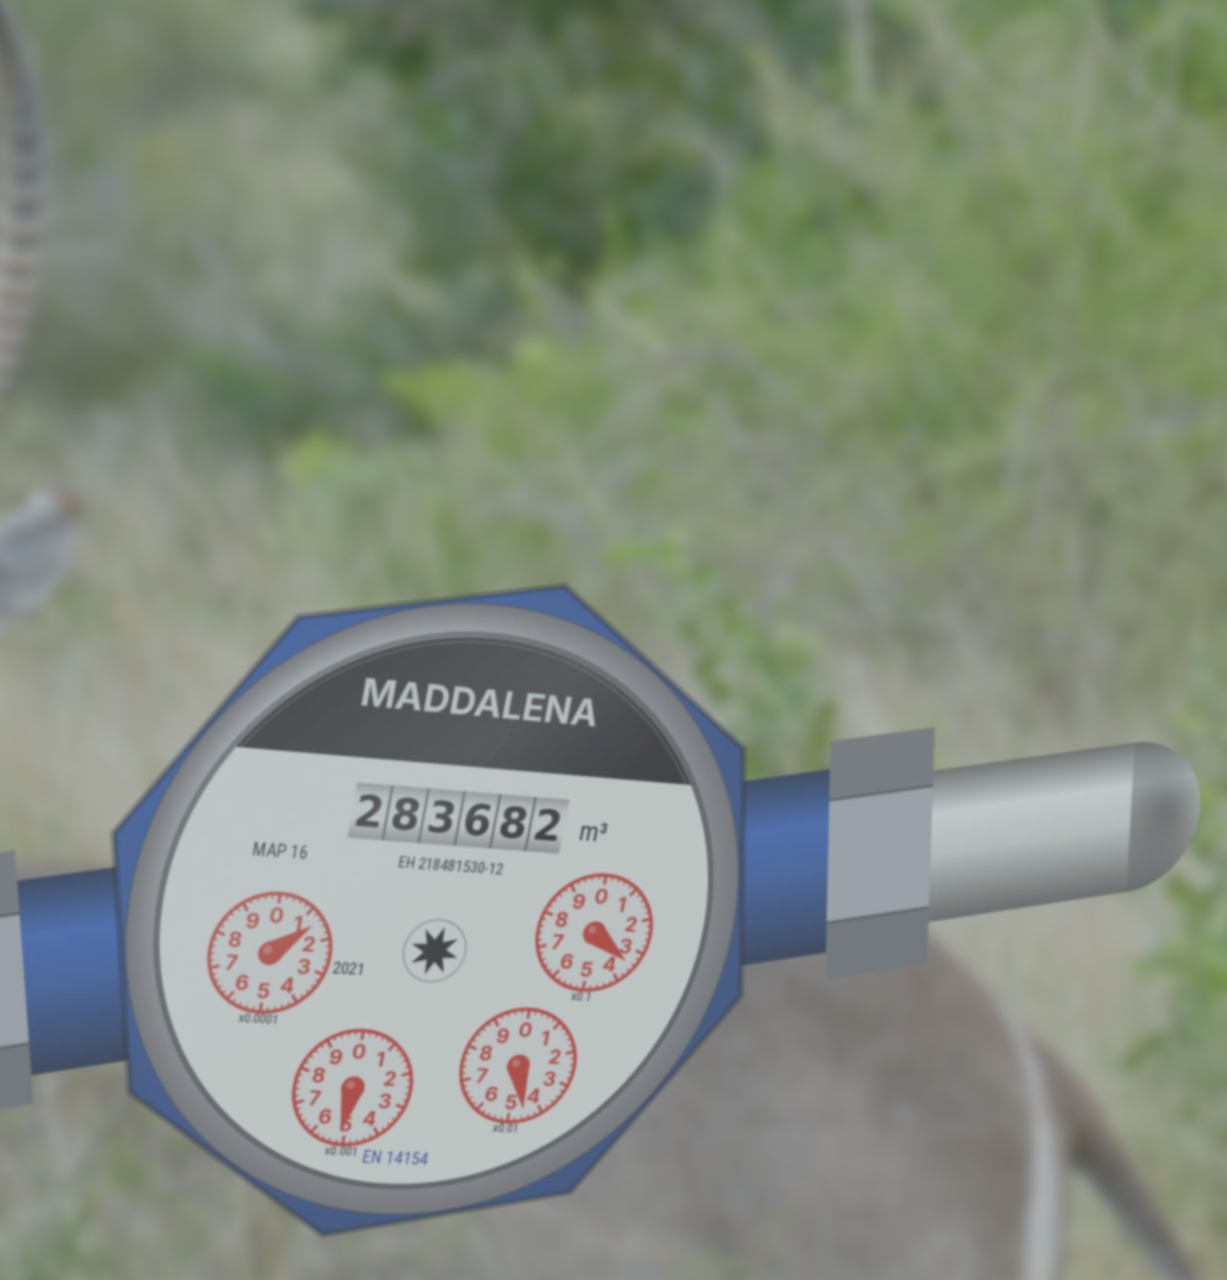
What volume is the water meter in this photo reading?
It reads 283682.3451 m³
